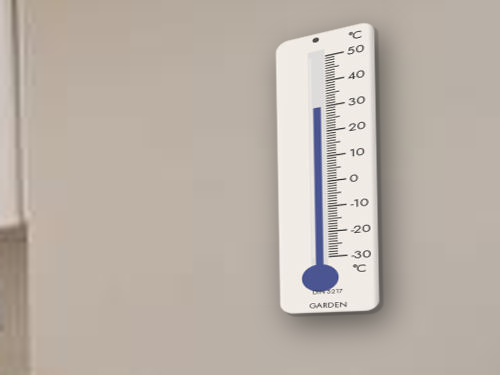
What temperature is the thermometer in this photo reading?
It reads 30 °C
